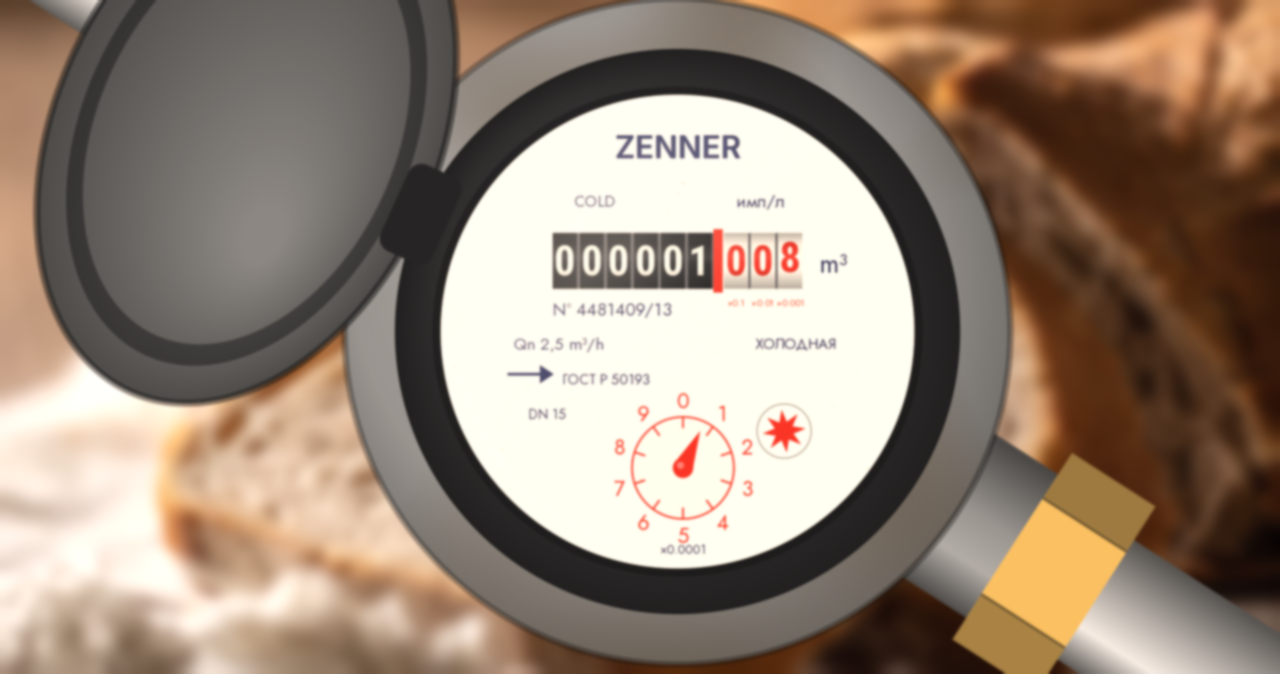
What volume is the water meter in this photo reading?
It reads 1.0080 m³
